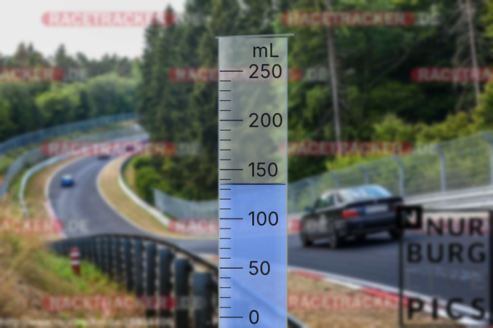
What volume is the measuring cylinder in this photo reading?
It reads 135 mL
